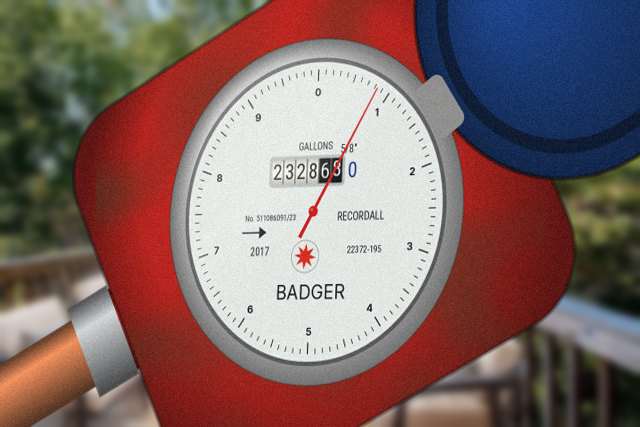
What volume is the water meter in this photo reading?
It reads 2328680.8 gal
